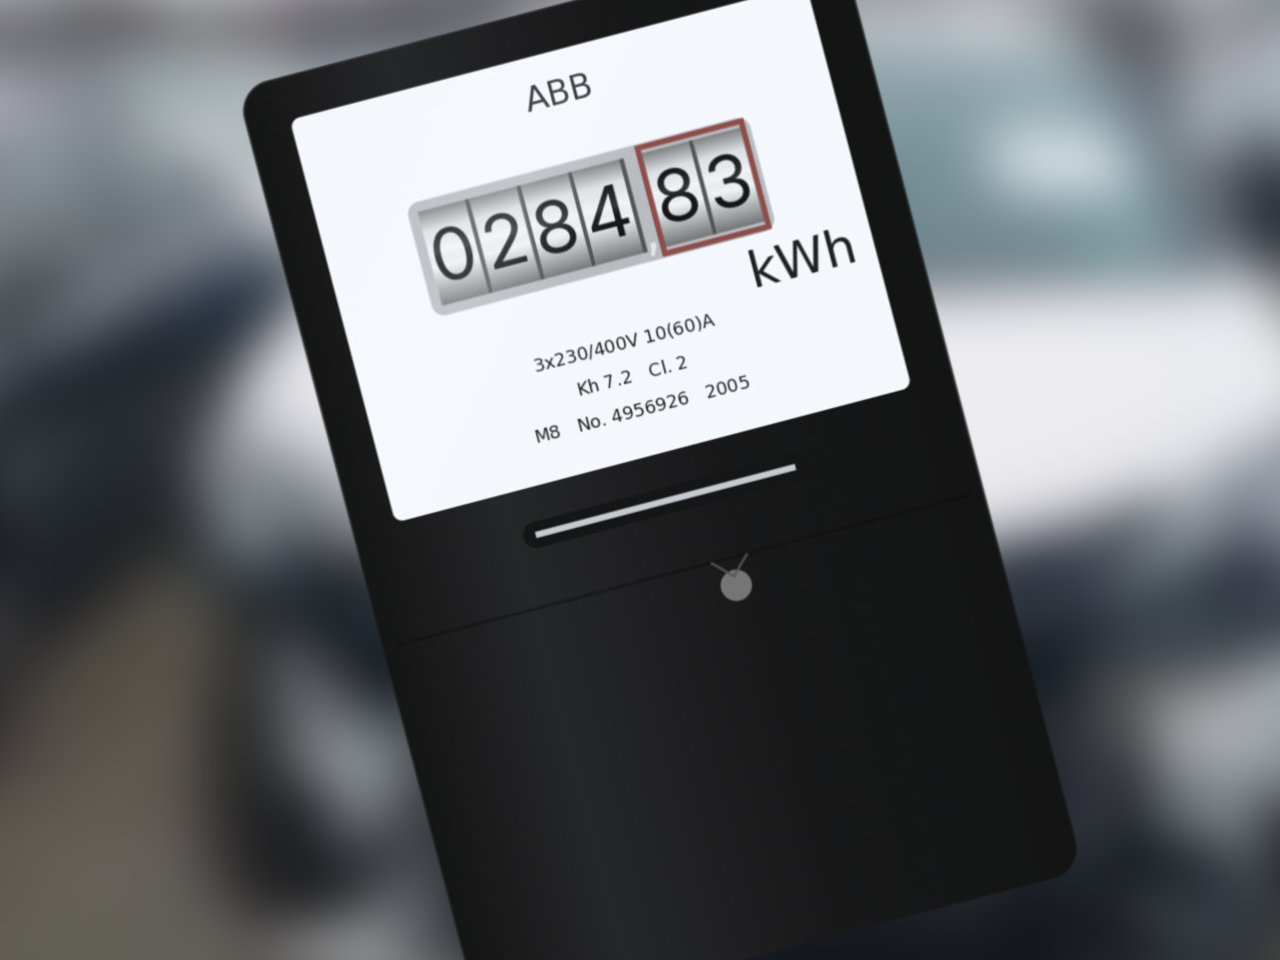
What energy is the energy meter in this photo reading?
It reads 284.83 kWh
